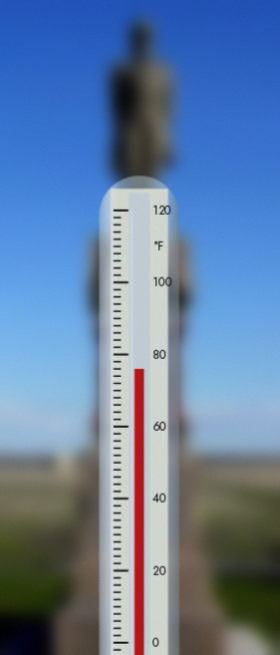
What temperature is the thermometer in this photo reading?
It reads 76 °F
